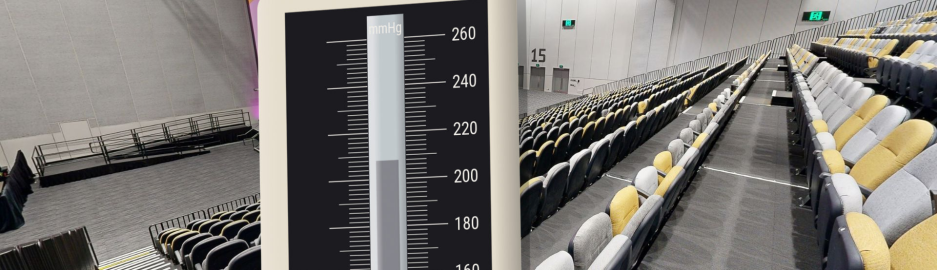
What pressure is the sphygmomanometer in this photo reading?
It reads 208 mmHg
